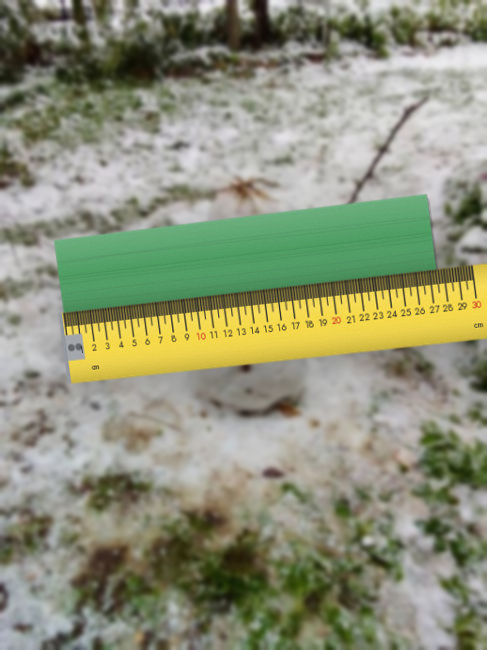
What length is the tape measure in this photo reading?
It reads 27.5 cm
